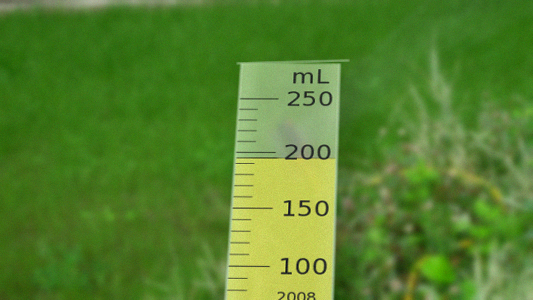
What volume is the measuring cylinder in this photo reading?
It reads 195 mL
